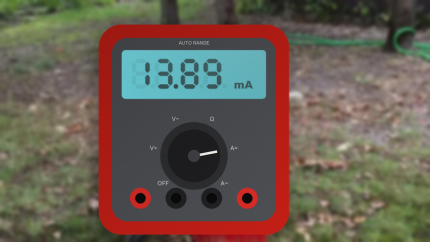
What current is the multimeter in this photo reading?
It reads 13.89 mA
